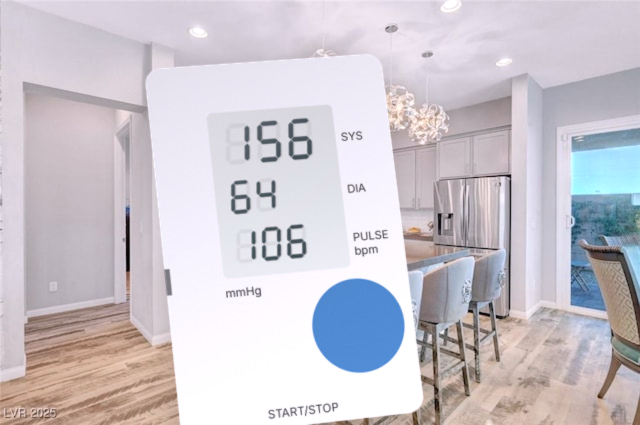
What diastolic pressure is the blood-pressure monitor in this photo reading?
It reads 64 mmHg
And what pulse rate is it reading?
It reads 106 bpm
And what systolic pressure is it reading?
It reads 156 mmHg
